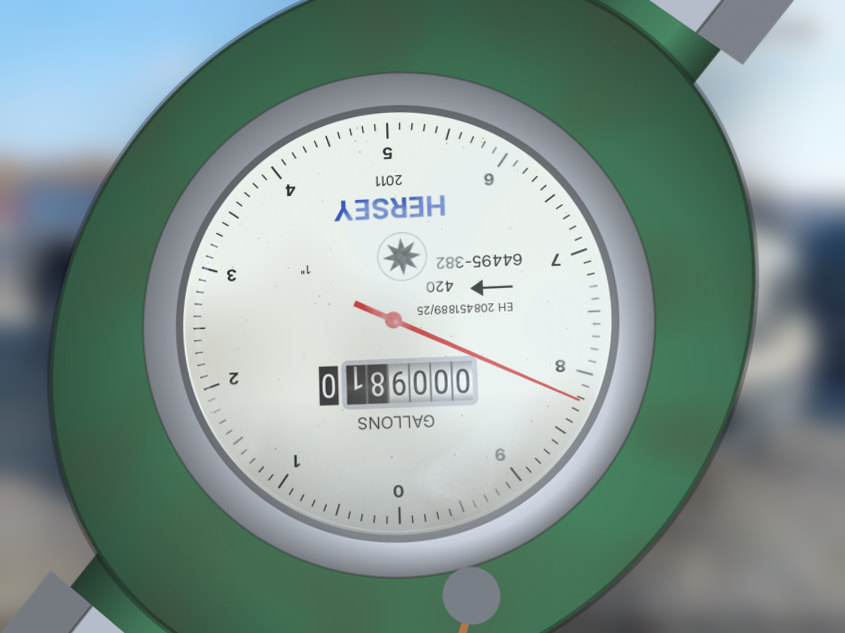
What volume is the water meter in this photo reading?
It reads 9808.2 gal
